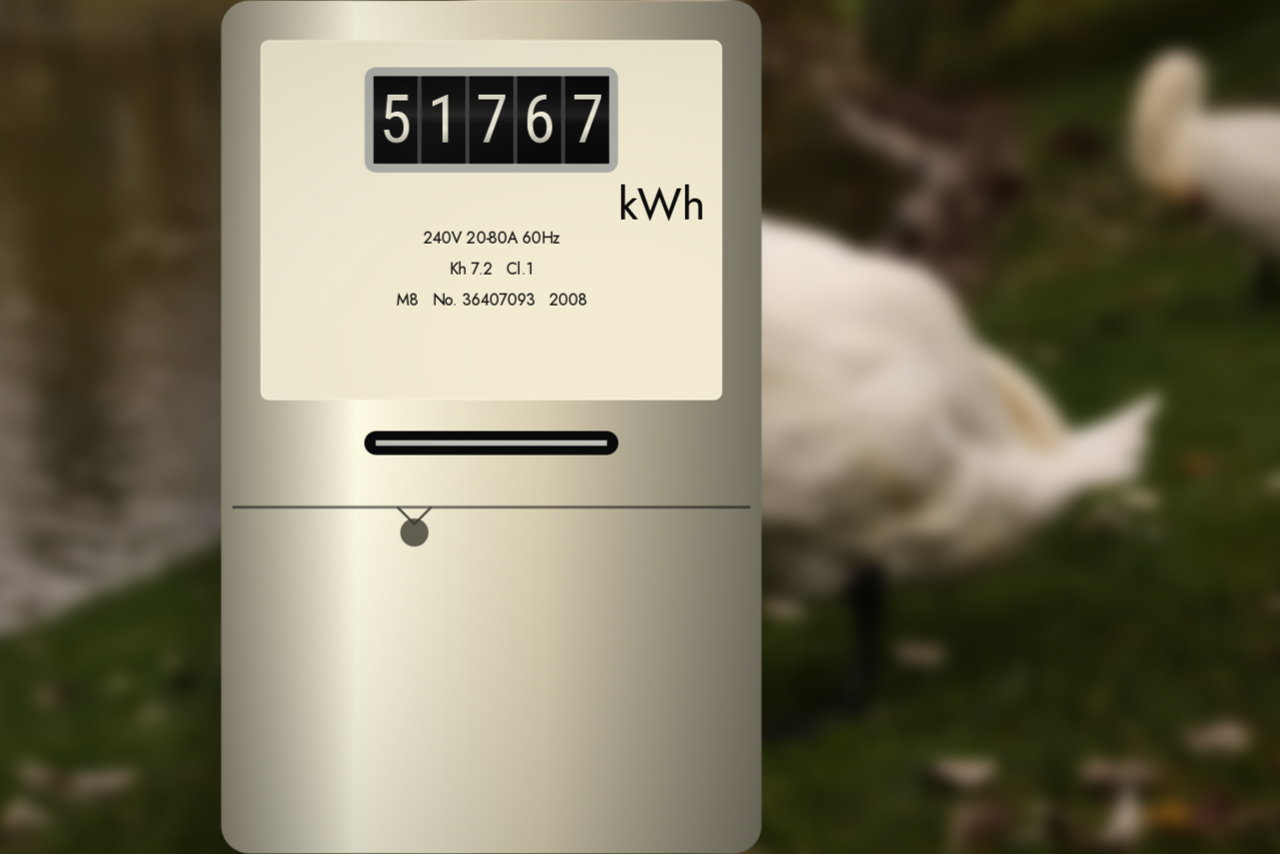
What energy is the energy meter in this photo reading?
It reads 51767 kWh
